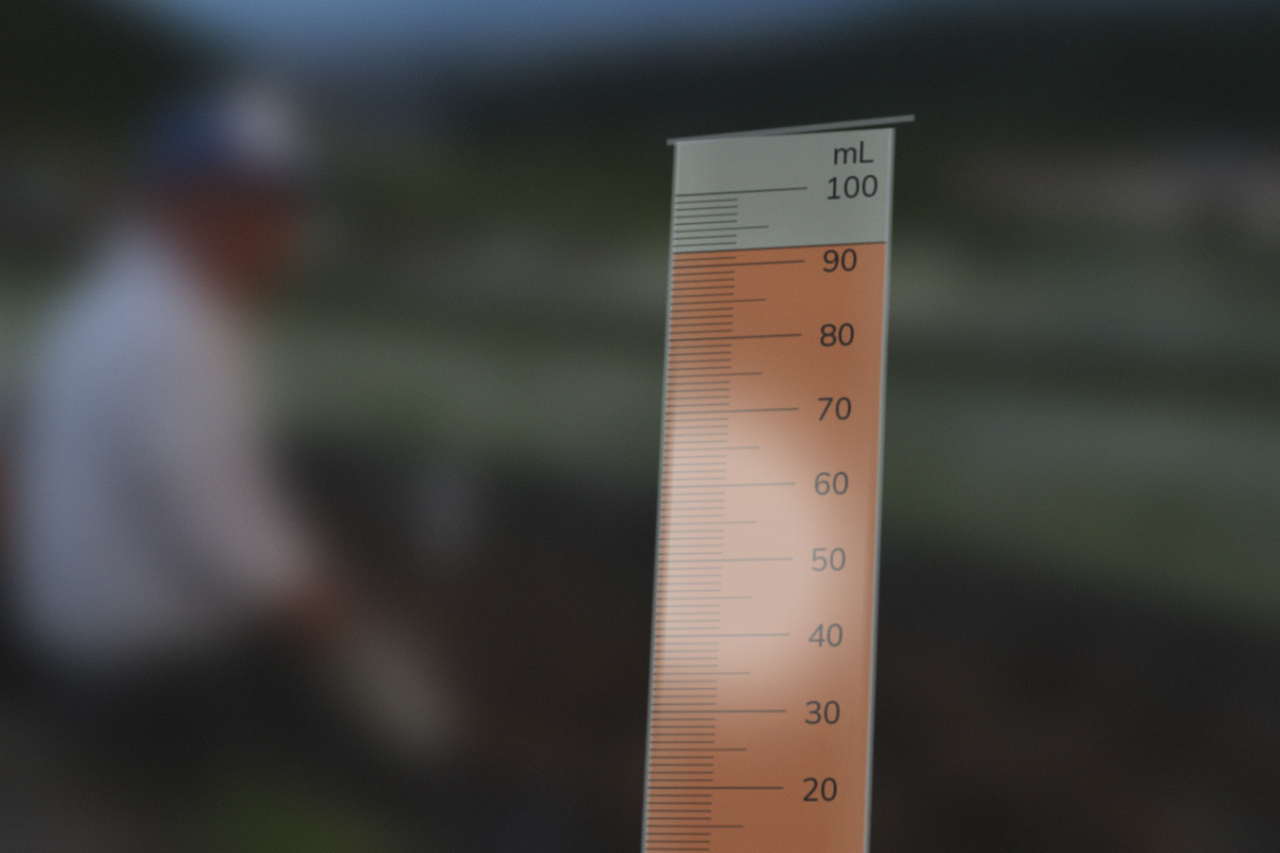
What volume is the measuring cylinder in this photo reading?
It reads 92 mL
